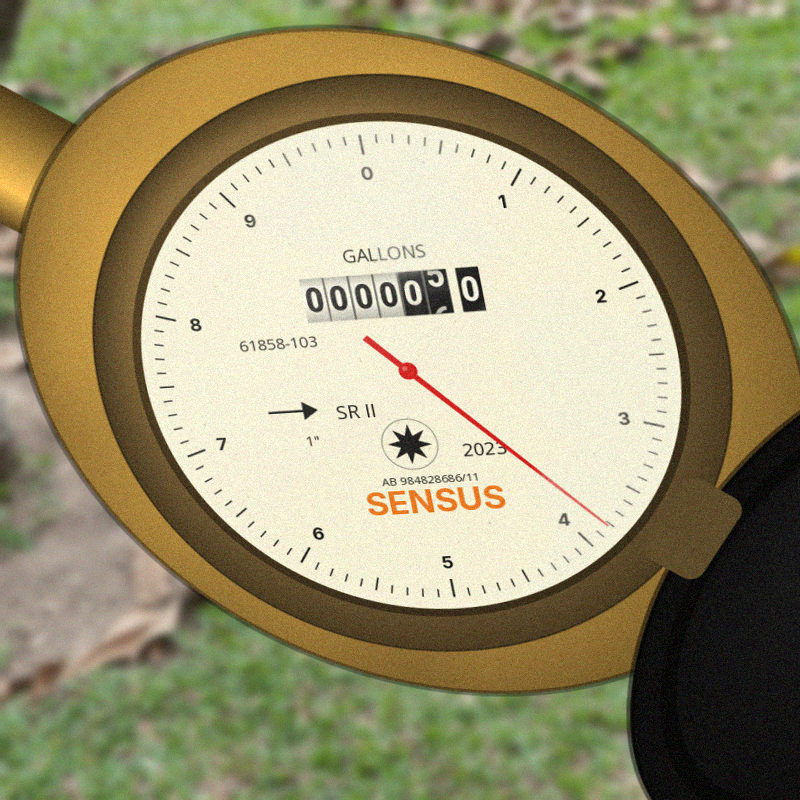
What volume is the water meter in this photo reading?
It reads 53.8 gal
